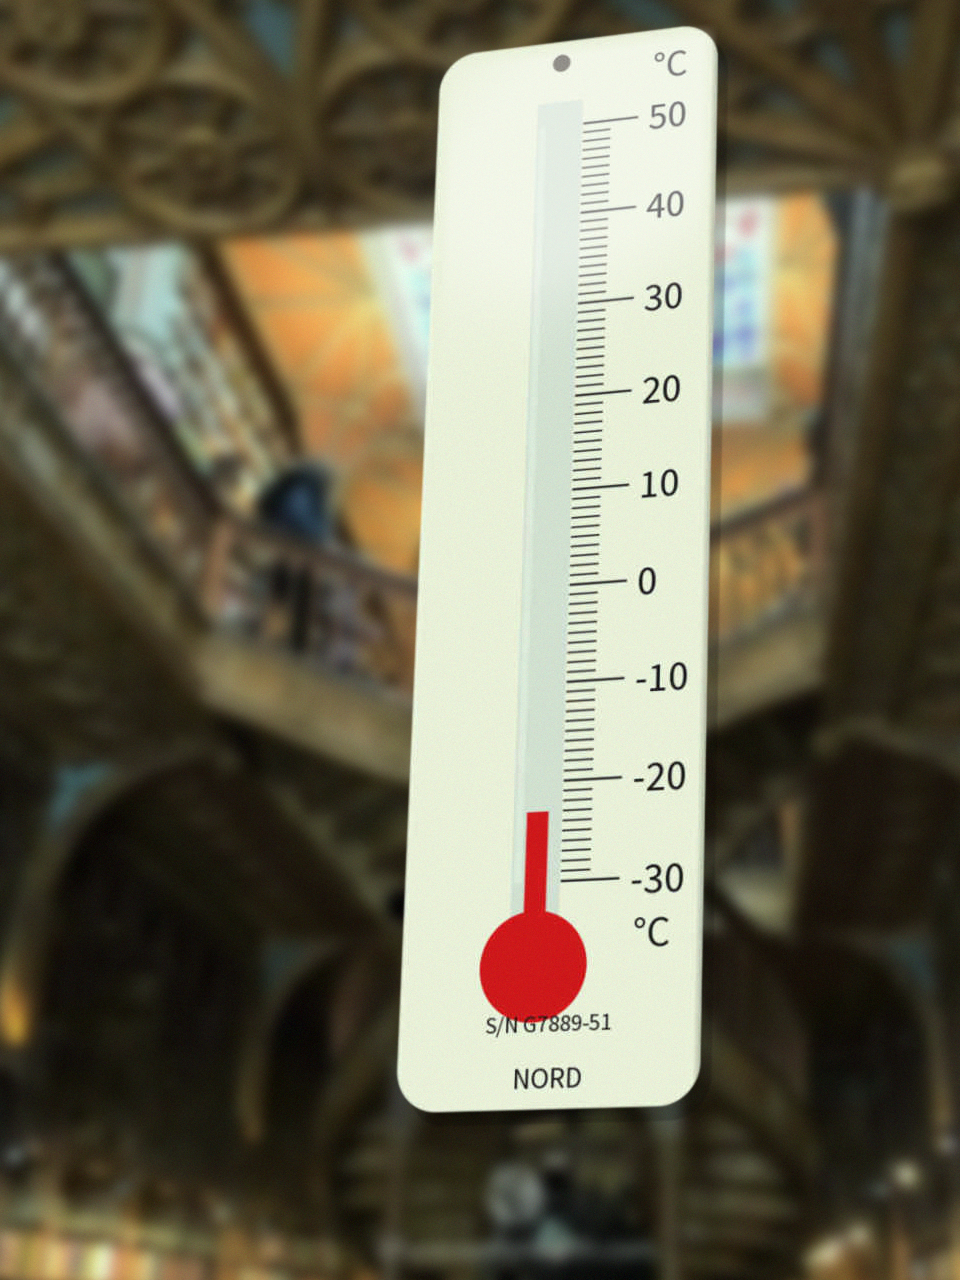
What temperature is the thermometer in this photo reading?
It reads -23 °C
